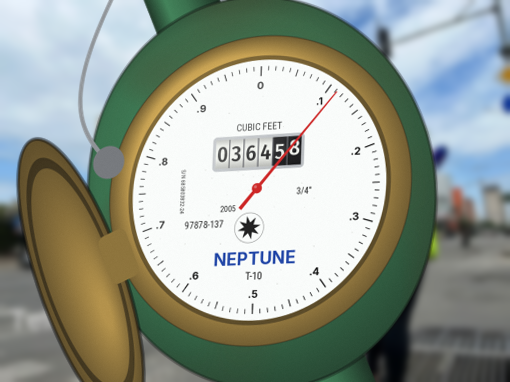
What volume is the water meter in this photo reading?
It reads 36458.11 ft³
